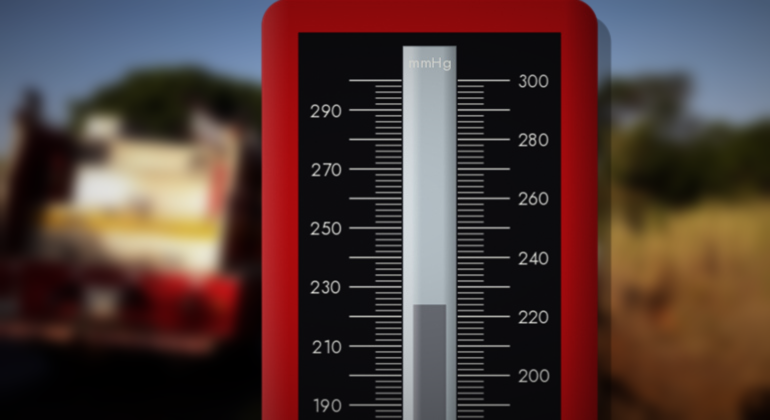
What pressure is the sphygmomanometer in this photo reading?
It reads 224 mmHg
